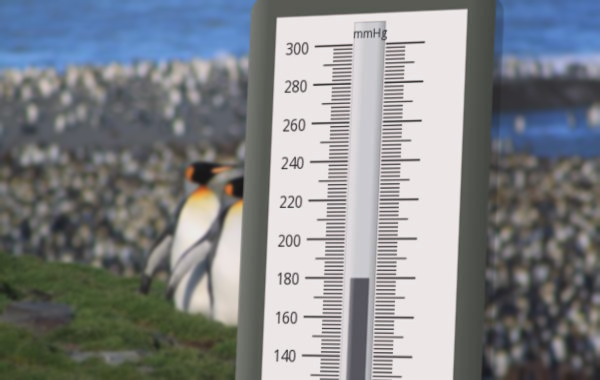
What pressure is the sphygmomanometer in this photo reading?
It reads 180 mmHg
